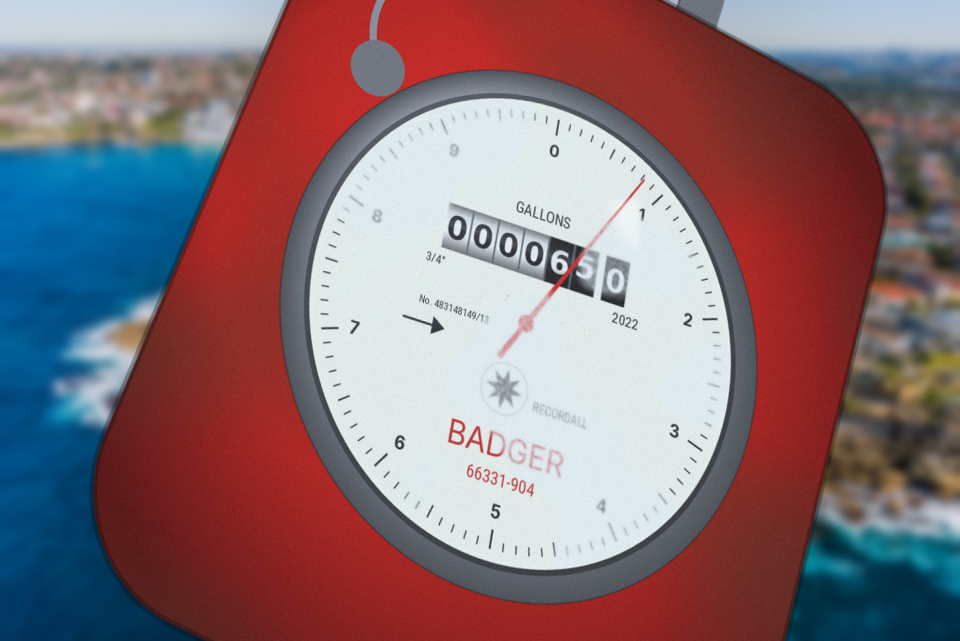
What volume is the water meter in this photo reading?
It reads 650.8 gal
